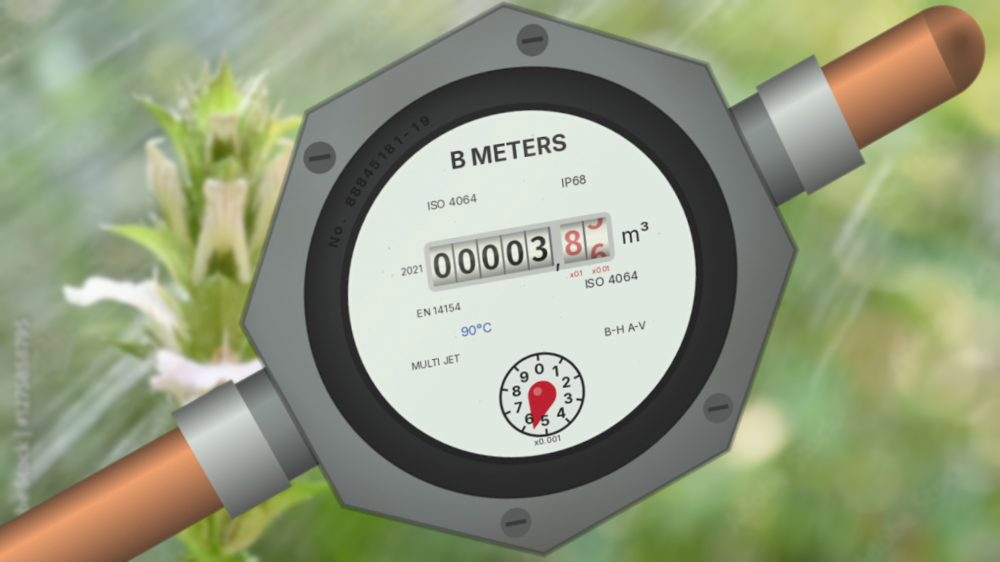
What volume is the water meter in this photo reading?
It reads 3.855 m³
